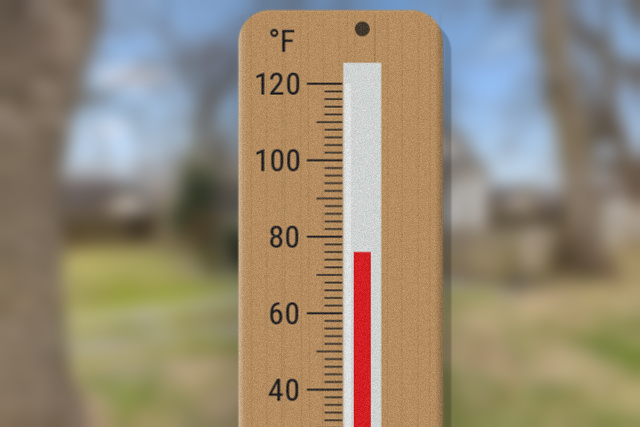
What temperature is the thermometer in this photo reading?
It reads 76 °F
